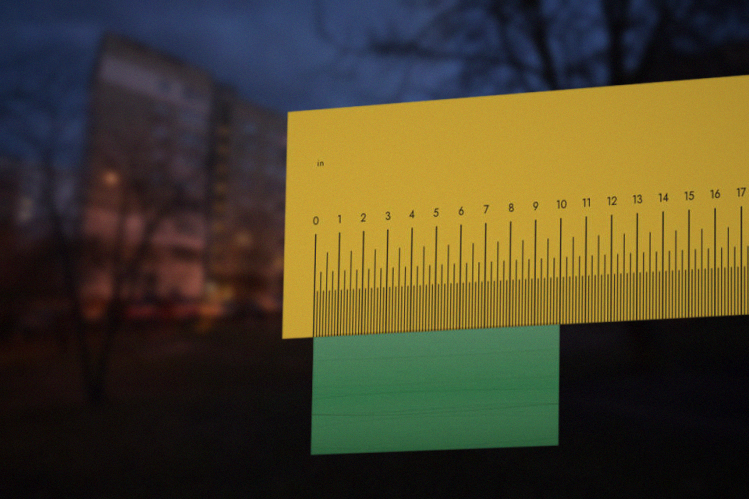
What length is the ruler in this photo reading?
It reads 10 in
